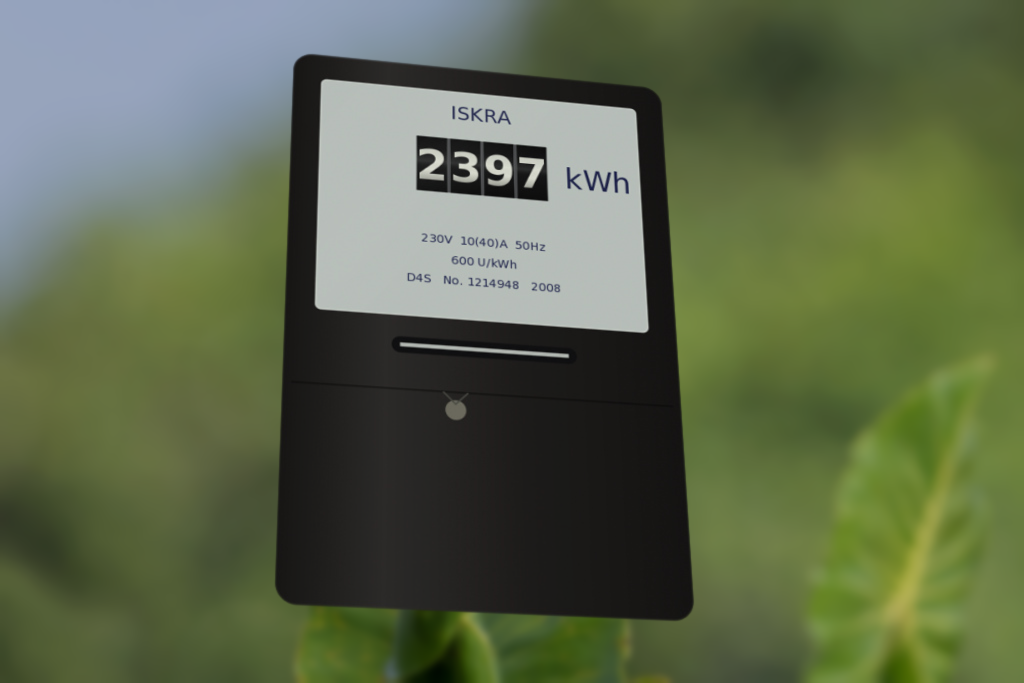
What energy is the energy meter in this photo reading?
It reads 2397 kWh
